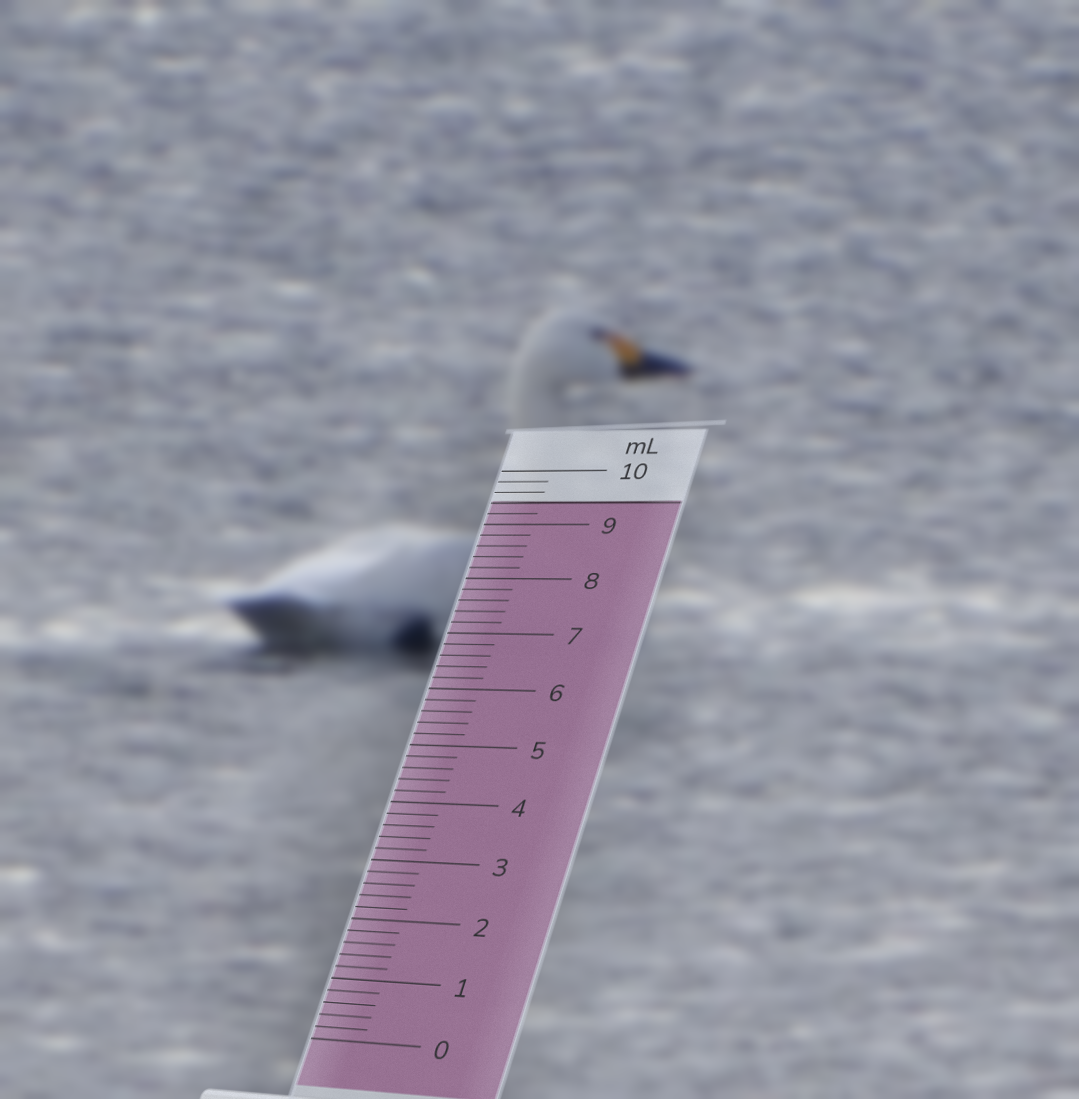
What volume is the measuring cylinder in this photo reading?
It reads 9.4 mL
